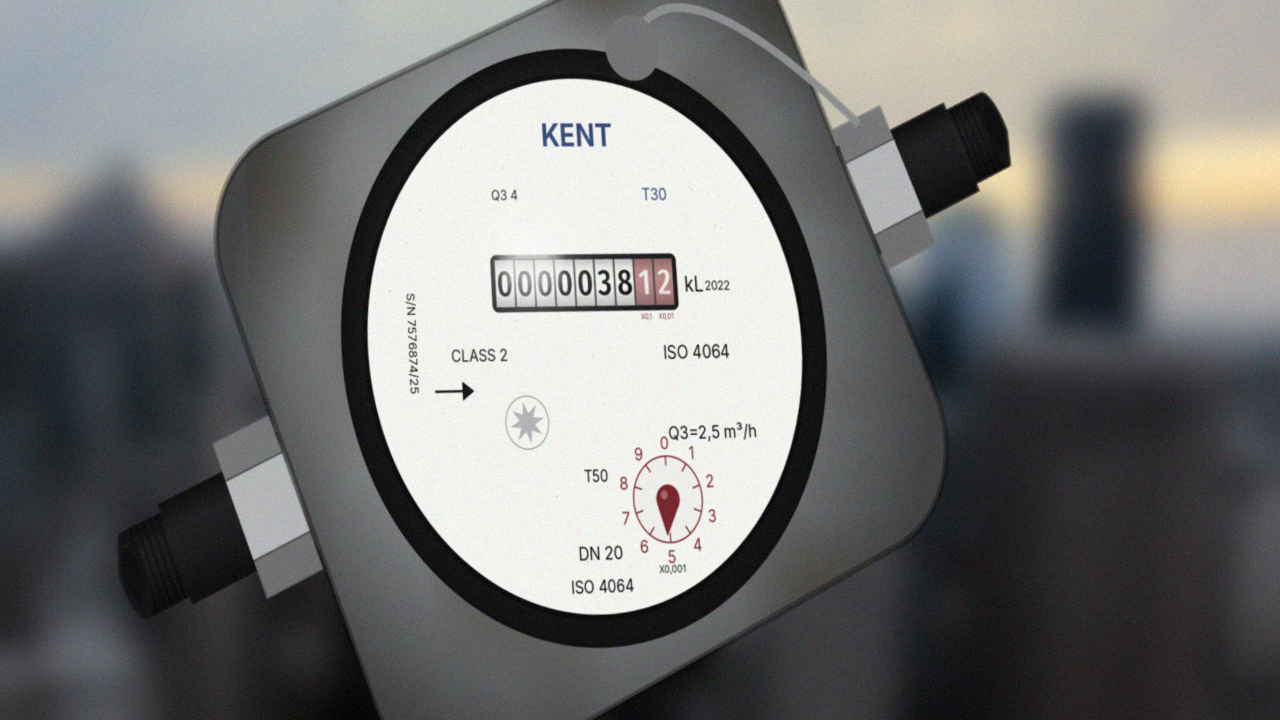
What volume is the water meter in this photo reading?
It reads 38.125 kL
